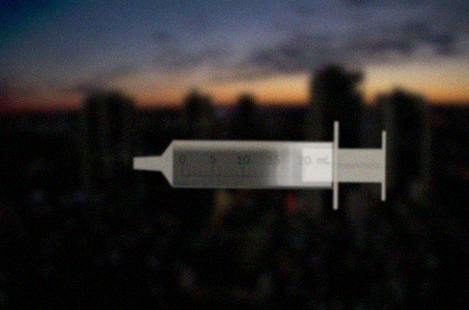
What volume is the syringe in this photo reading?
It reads 14 mL
